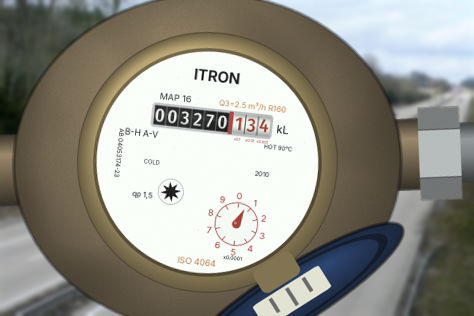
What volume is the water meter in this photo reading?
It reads 3270.1340 kL
